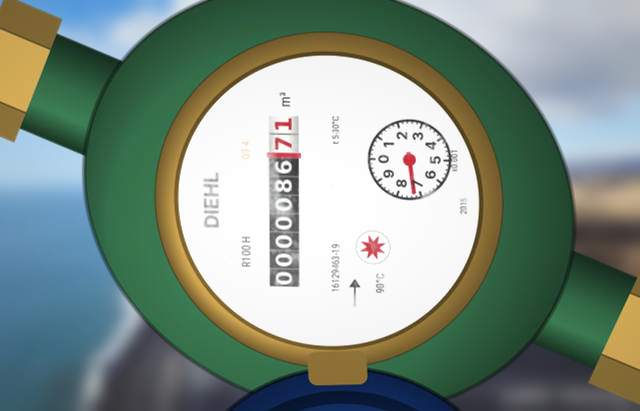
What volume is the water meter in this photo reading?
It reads 86.717 m³
